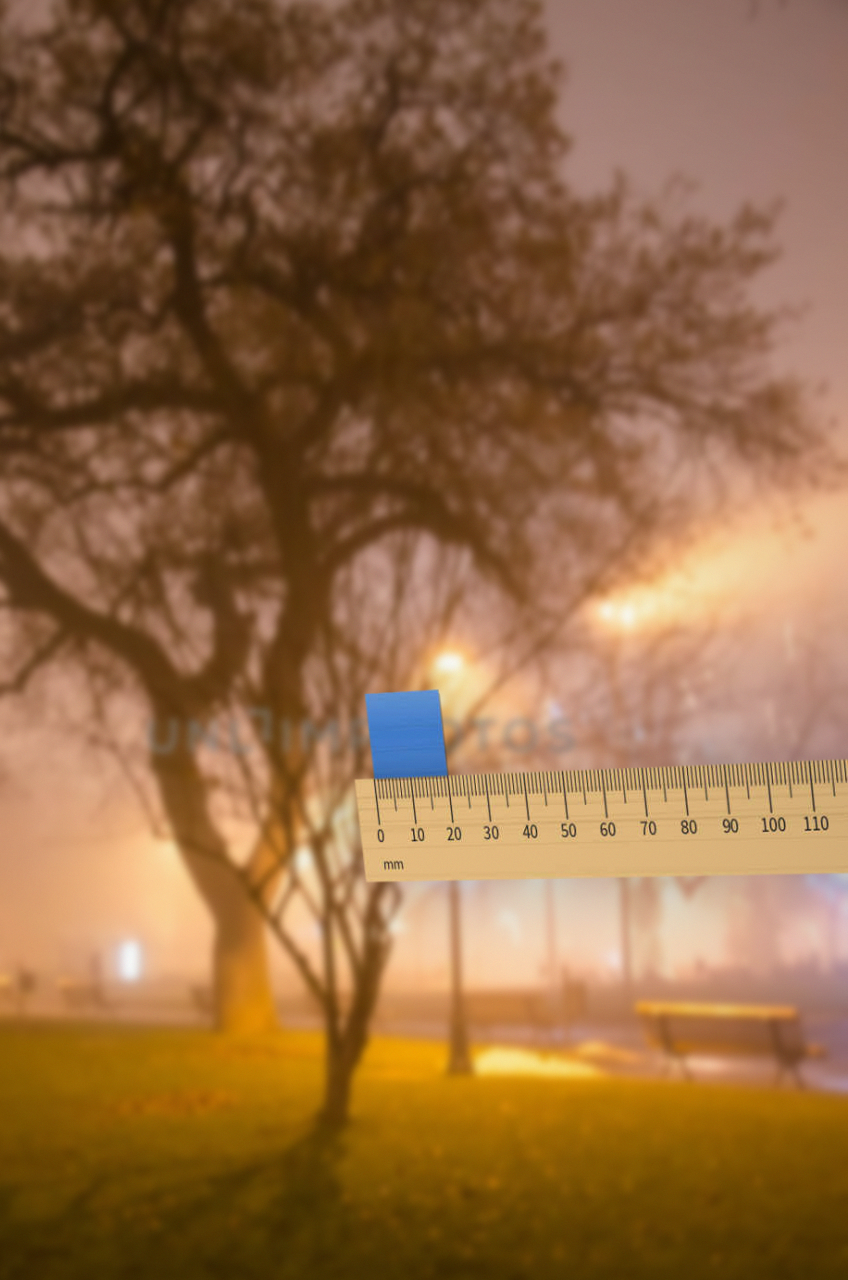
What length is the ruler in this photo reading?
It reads 20 mm
